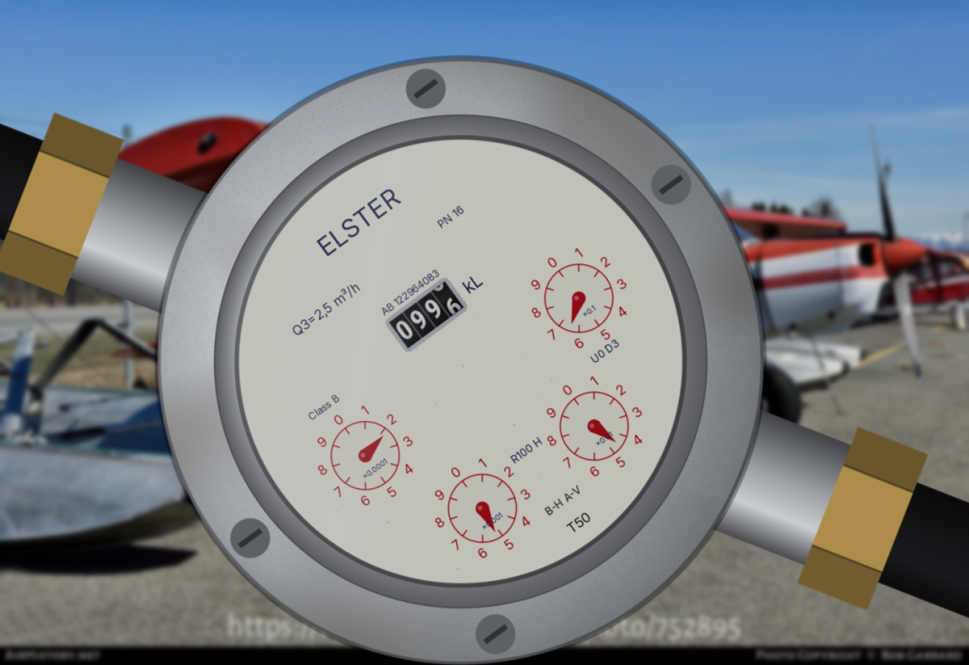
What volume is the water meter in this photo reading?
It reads 995.6452 kL
